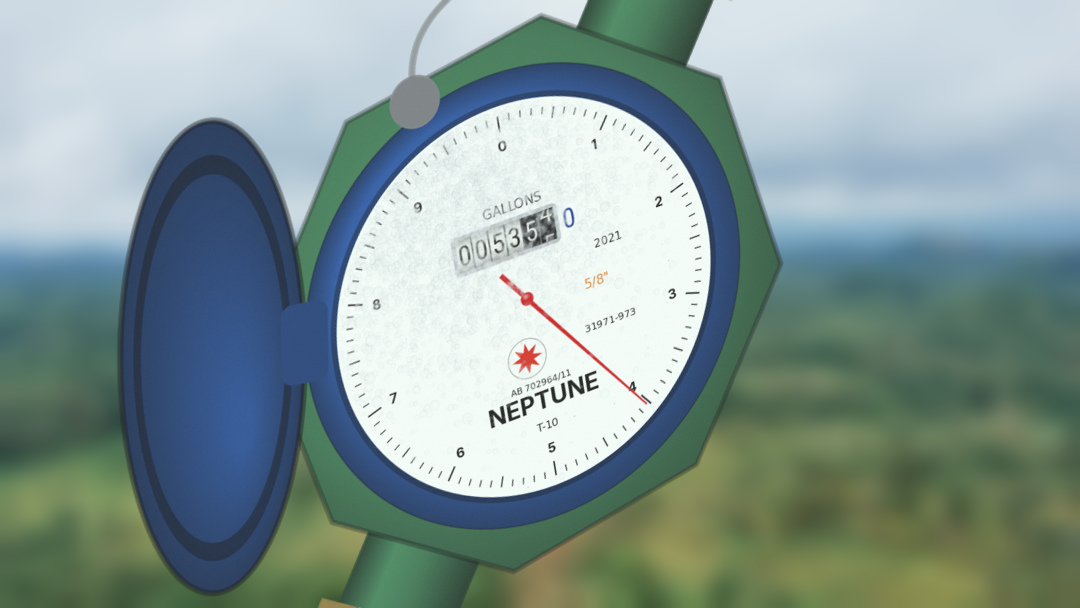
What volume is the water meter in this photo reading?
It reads 53544.0 gal
